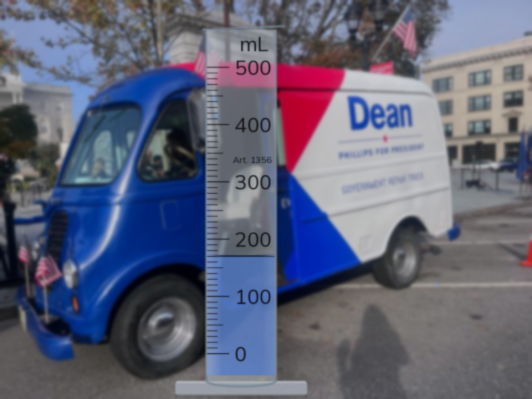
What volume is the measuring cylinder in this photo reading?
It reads 170 mL
